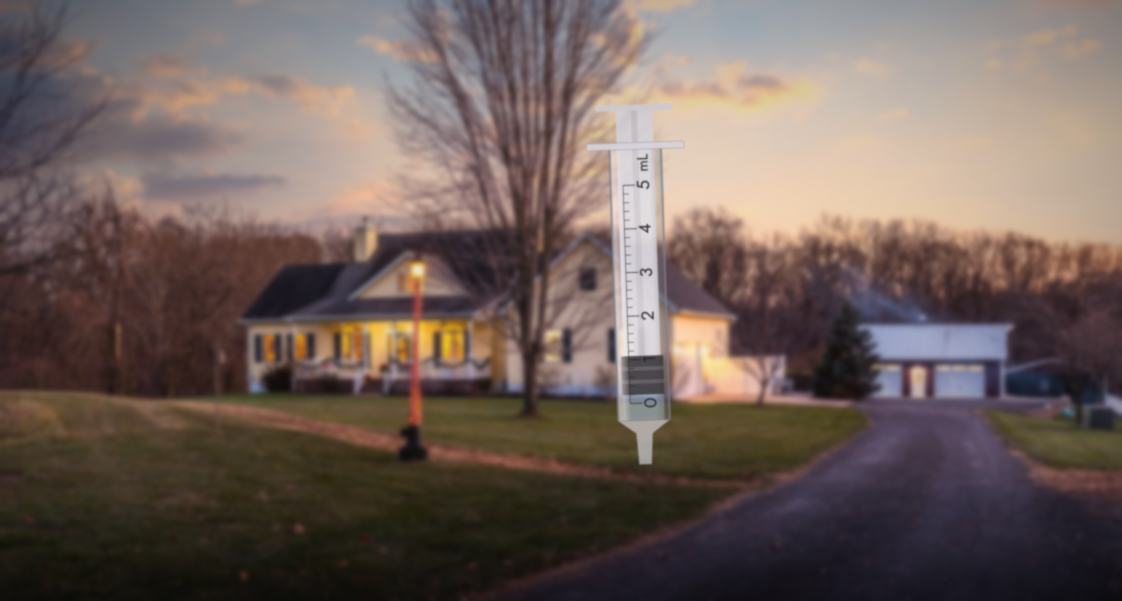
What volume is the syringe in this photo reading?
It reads 0.2 mL
